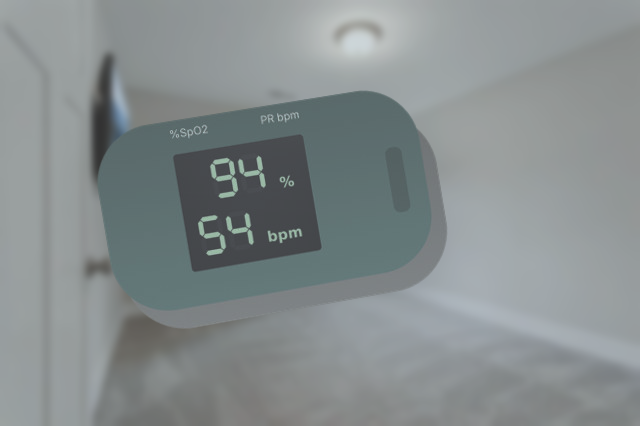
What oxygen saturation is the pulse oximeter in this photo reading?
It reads 94 %
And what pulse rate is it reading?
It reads 54 bpm
